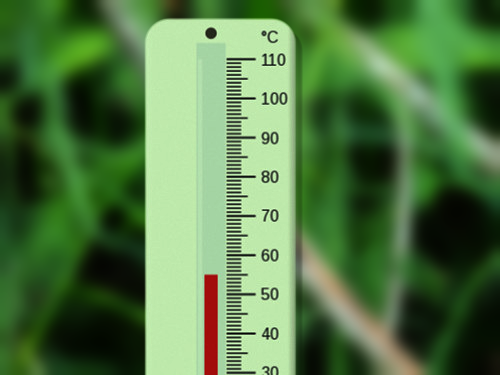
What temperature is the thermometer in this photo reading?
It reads 55 °C
